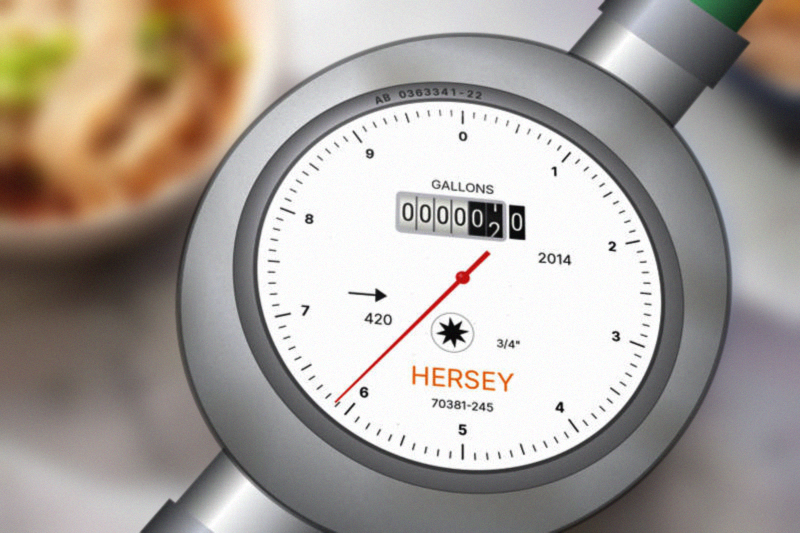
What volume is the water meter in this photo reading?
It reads 16.1 gal
